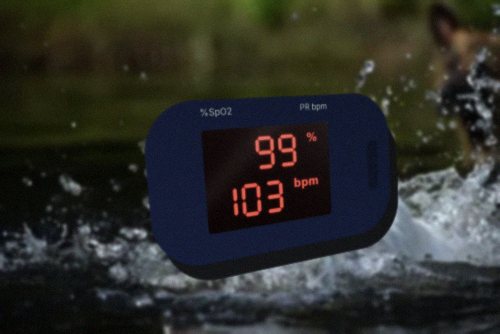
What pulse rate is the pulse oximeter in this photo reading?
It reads 103 bpm
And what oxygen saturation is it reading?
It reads 99 %
